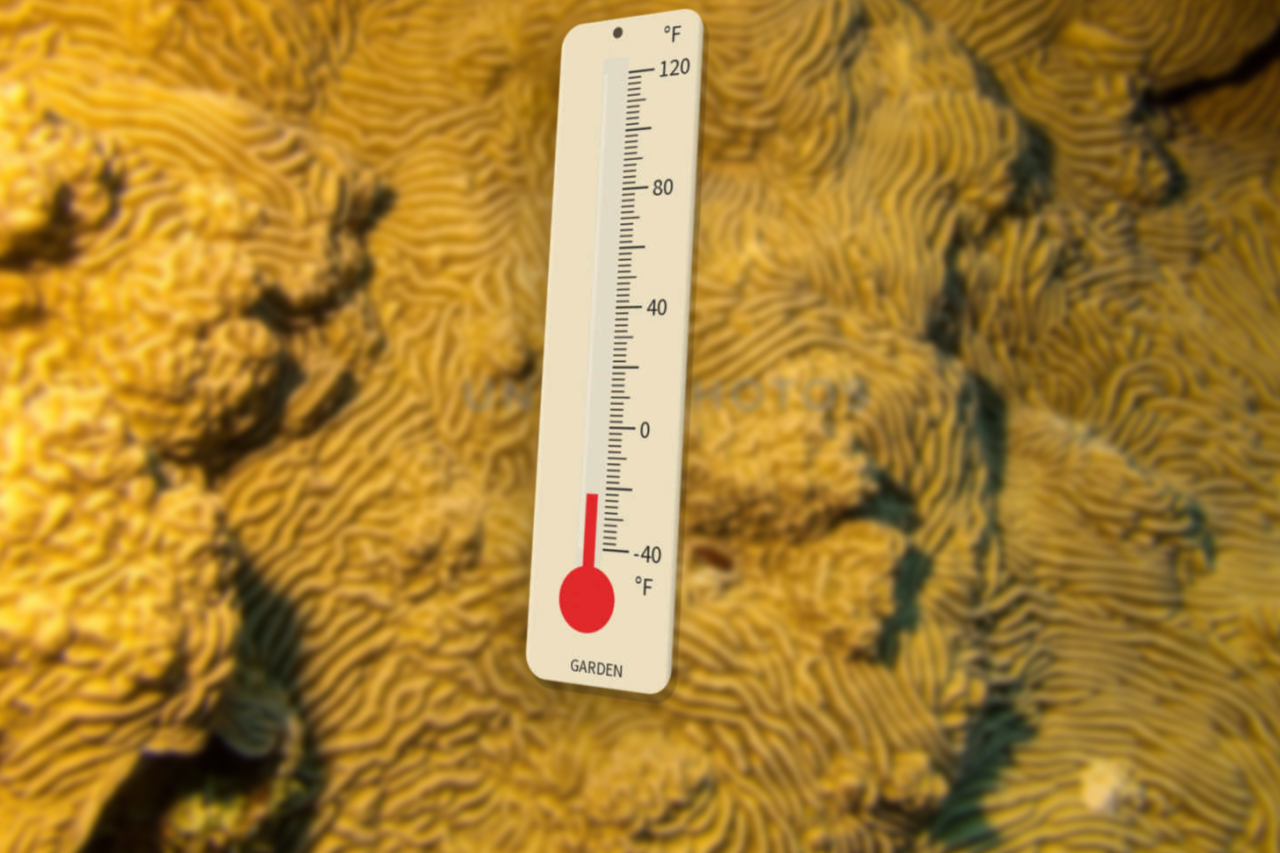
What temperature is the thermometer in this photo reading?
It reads -22 °F
